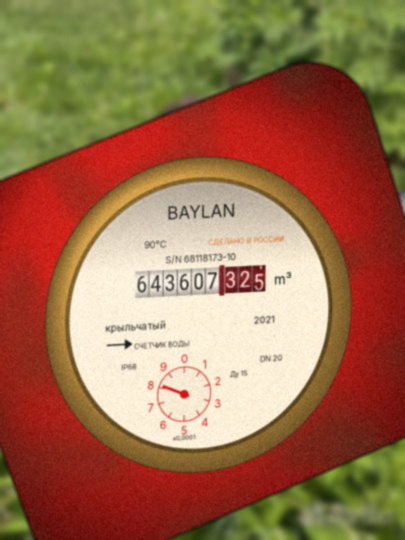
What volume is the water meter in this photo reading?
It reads 643607.3248 m³
